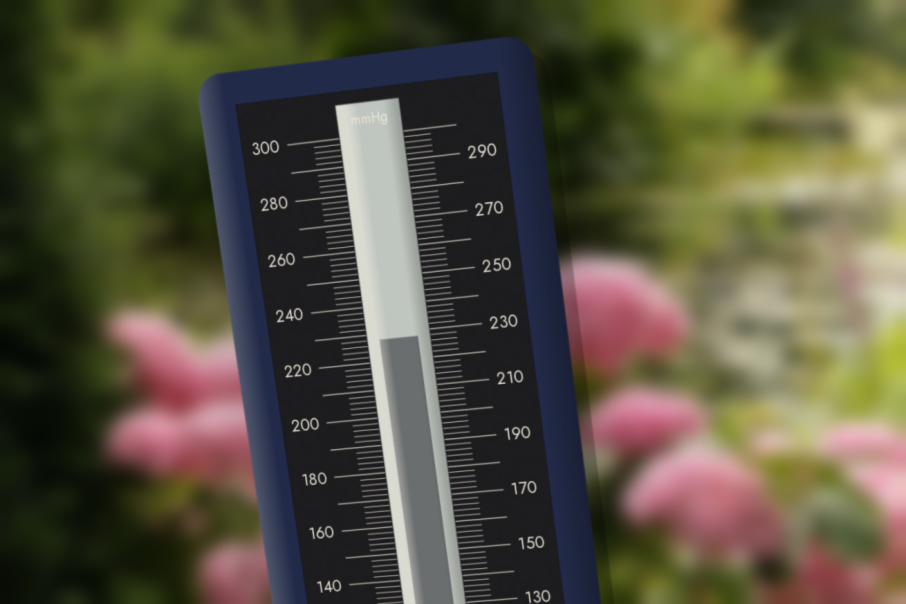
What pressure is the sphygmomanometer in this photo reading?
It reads 228 mmHg
